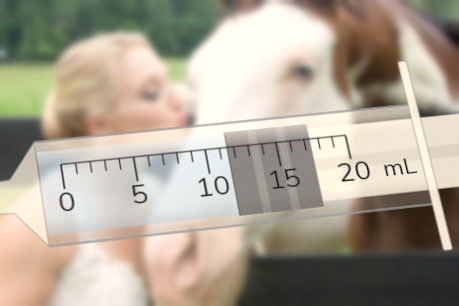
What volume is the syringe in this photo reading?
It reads 11.5 mL
